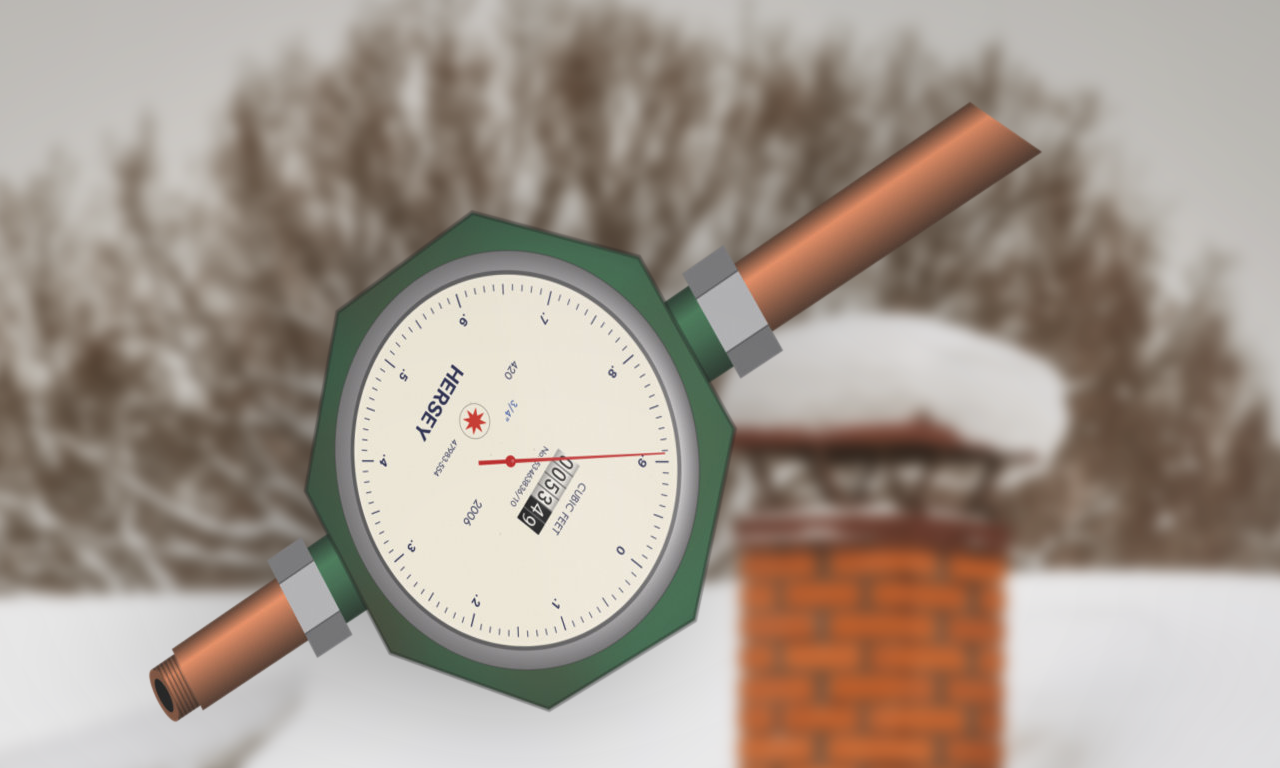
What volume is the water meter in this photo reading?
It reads 5348.89 ft³
